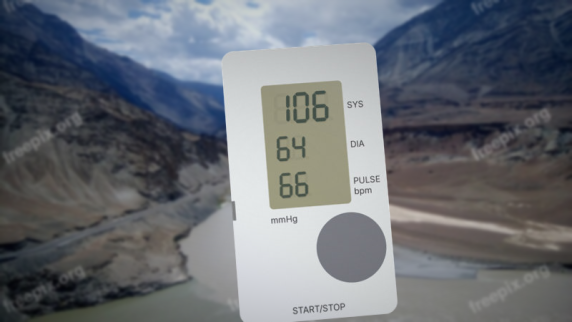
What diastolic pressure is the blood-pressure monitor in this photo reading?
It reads 64 mmHg
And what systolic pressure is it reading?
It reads 106 mmHg
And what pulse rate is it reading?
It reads 66 bpm
